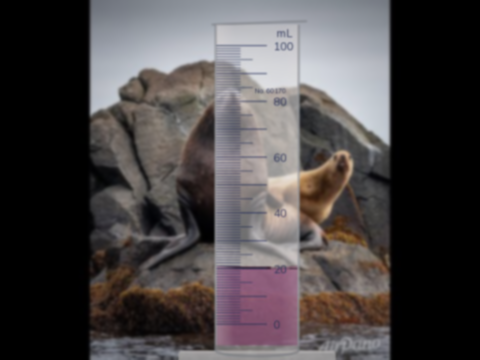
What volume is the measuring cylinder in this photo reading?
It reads 20 mL
